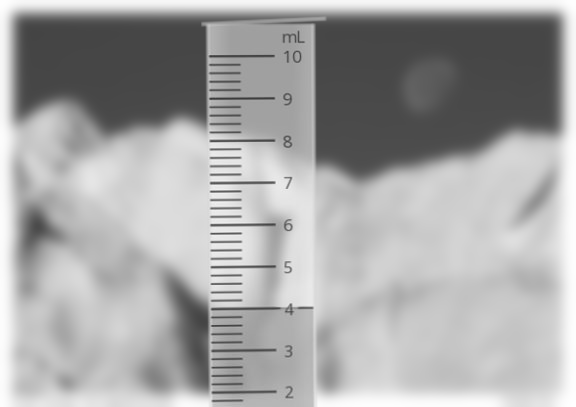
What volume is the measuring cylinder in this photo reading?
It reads 4 mL
